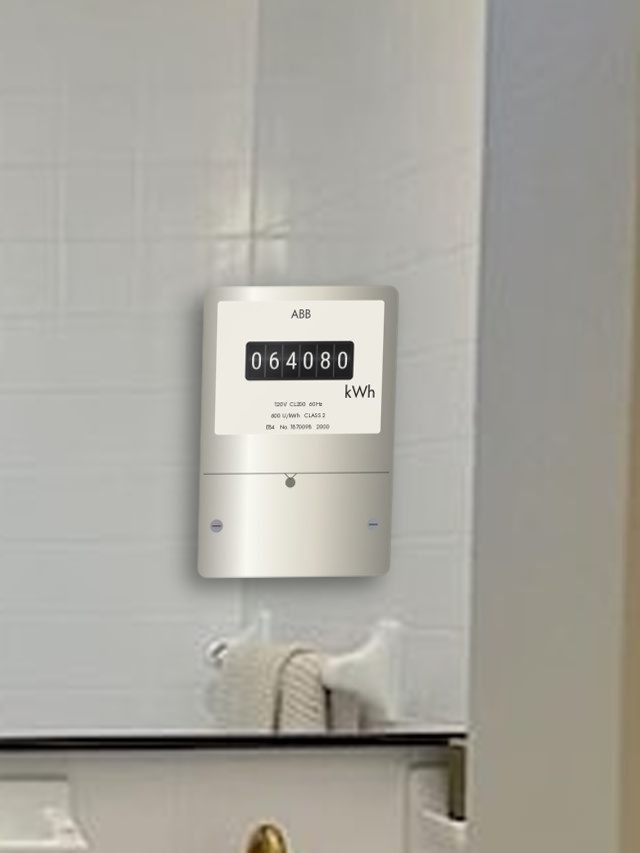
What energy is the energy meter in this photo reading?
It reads 64080 kWh
